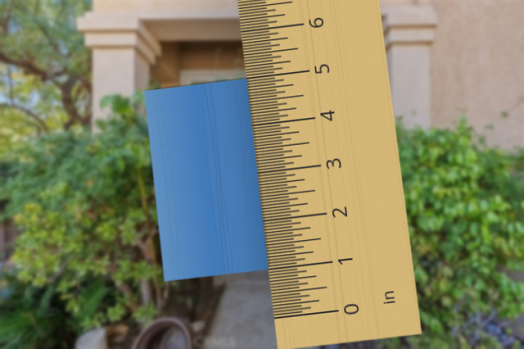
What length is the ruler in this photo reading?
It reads 4 in
